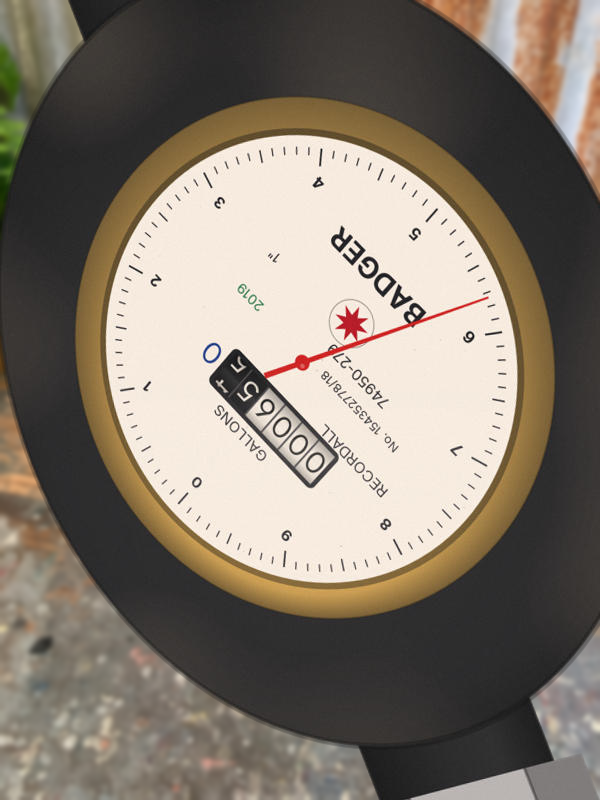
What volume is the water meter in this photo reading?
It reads 6545.7 gal
